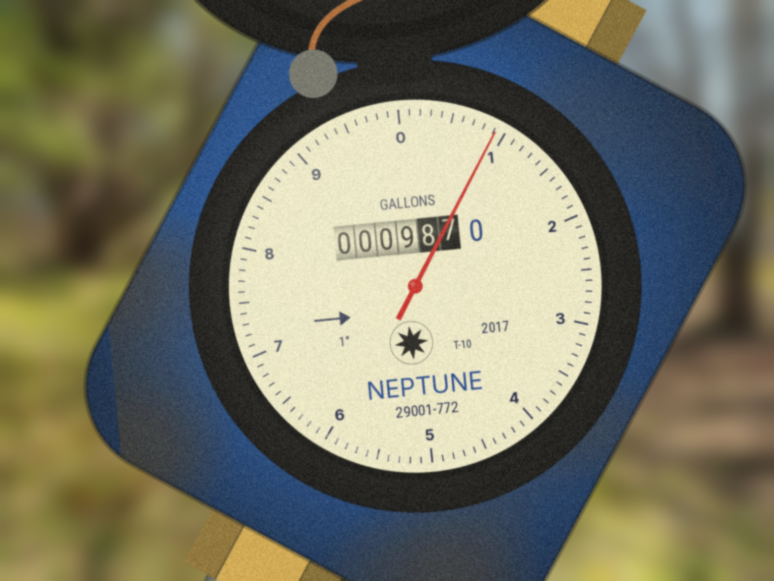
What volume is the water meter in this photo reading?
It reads 9870.9 gal
